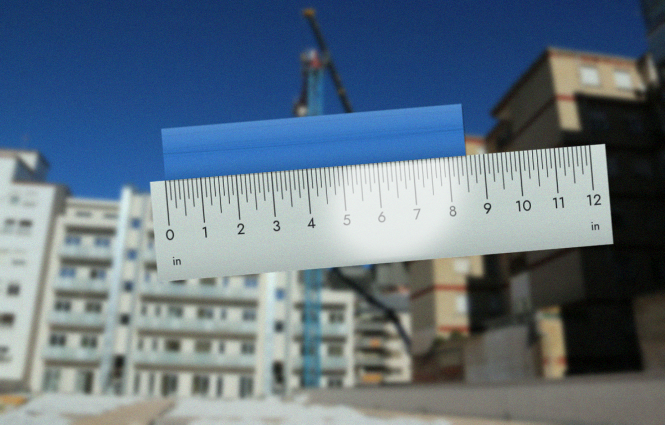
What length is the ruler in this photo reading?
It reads 8.5 in
